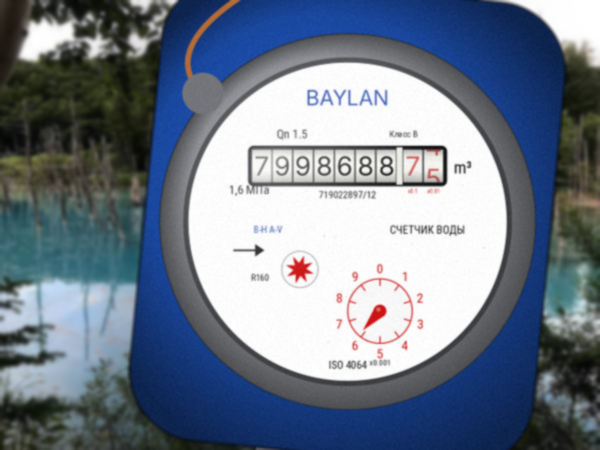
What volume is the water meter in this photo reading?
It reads 7998688.746 m³
